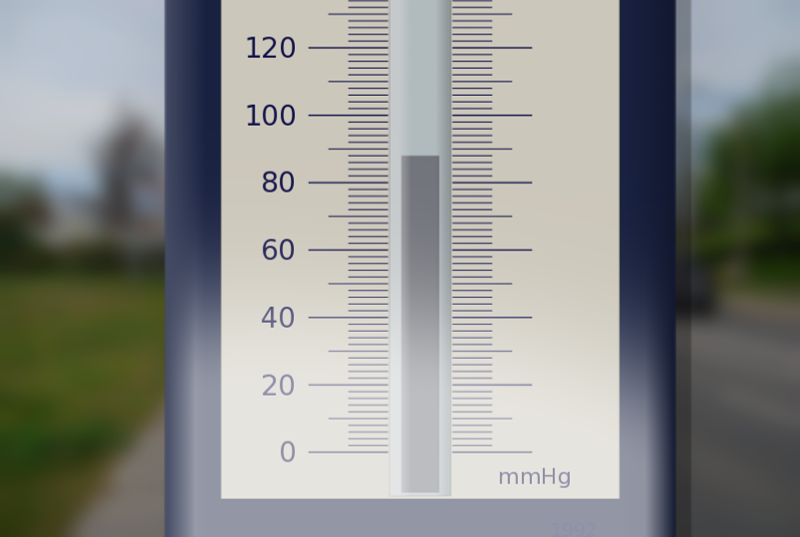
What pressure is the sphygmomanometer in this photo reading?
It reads 88 mmHg
